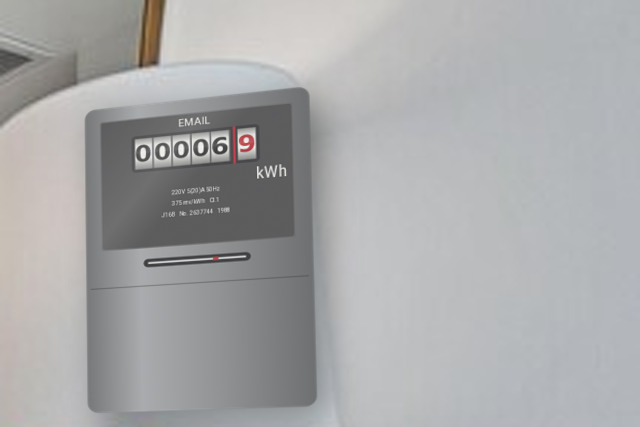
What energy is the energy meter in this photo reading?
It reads 6.9 kWh
